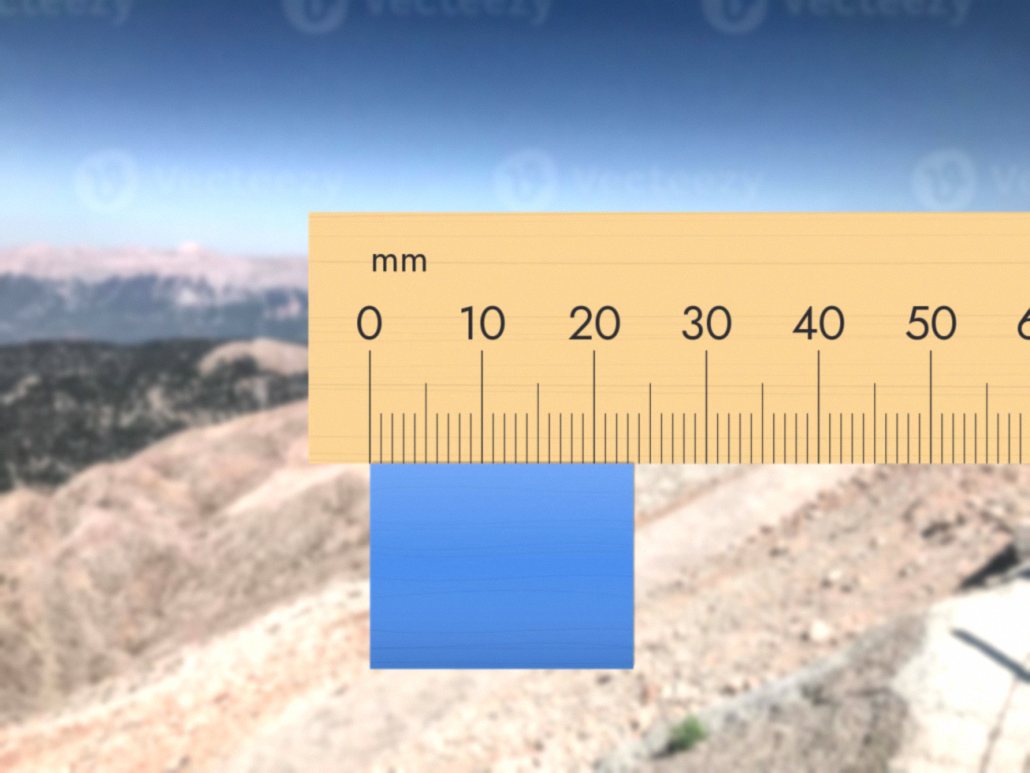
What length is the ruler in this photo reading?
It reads 23.5 mm
